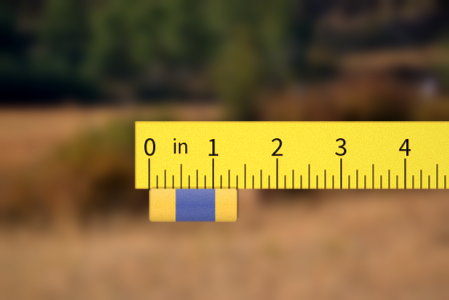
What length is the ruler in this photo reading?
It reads 1.375 in
